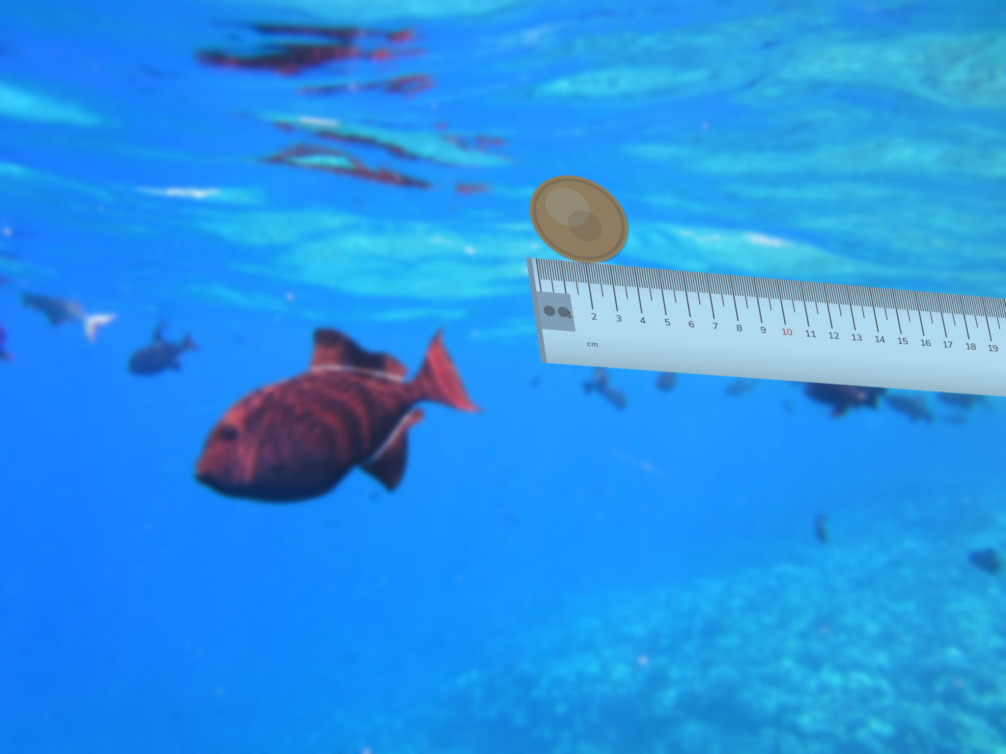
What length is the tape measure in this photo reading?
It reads 4 cm
